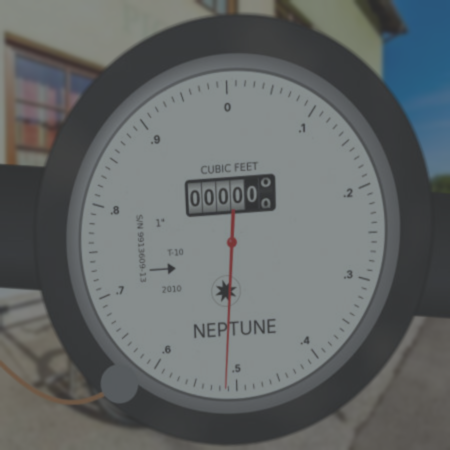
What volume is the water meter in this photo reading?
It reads 8.51 ft³
